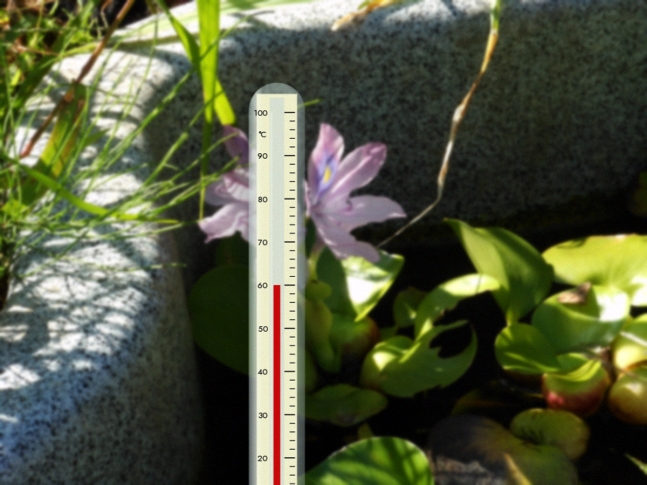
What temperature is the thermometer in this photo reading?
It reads 60 °C
